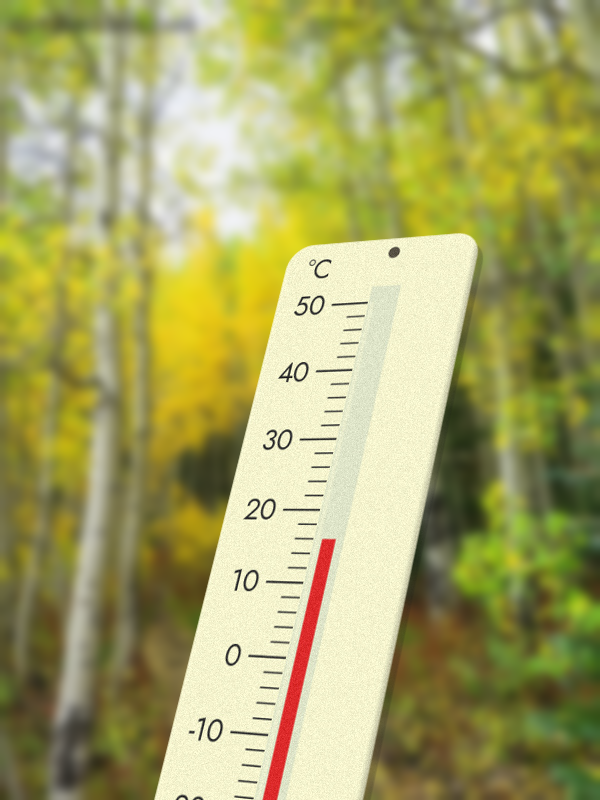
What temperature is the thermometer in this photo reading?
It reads 16 °C
